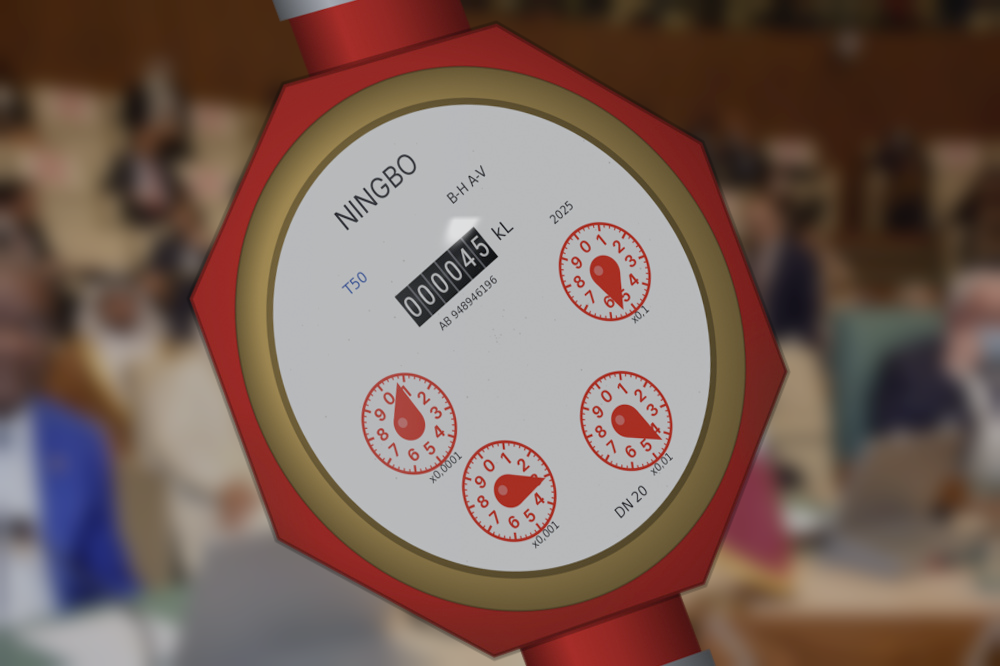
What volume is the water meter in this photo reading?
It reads 45.5430 kL
